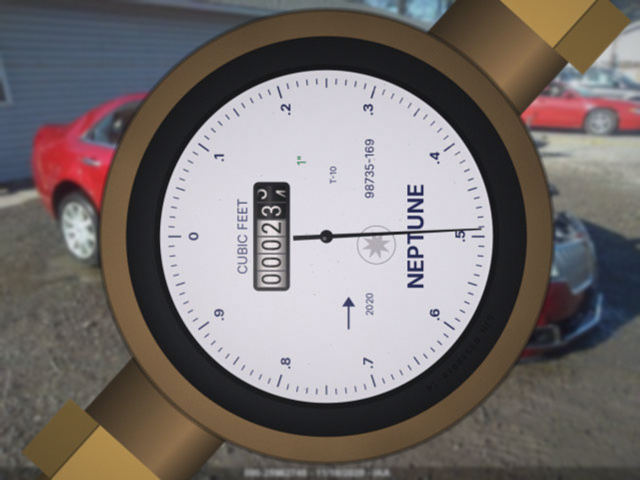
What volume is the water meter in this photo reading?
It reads 233.49 ft³
